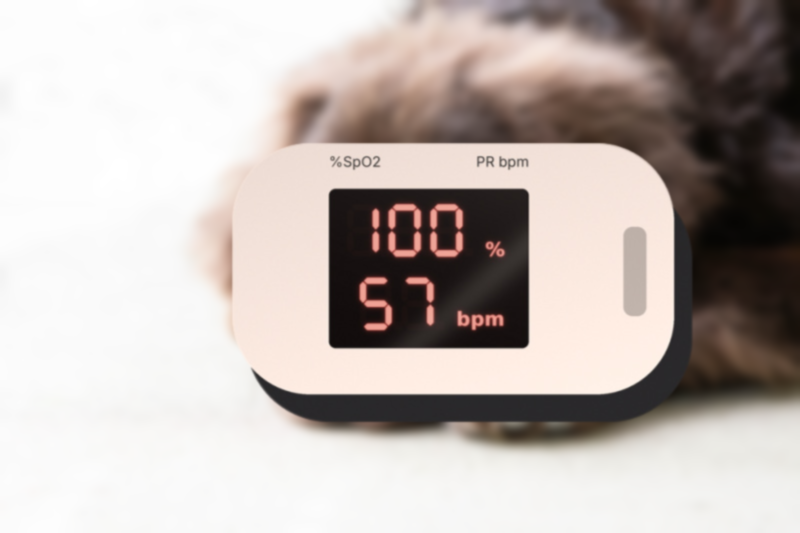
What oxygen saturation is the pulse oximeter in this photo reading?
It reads 100 %
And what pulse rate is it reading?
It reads 57 bpm
